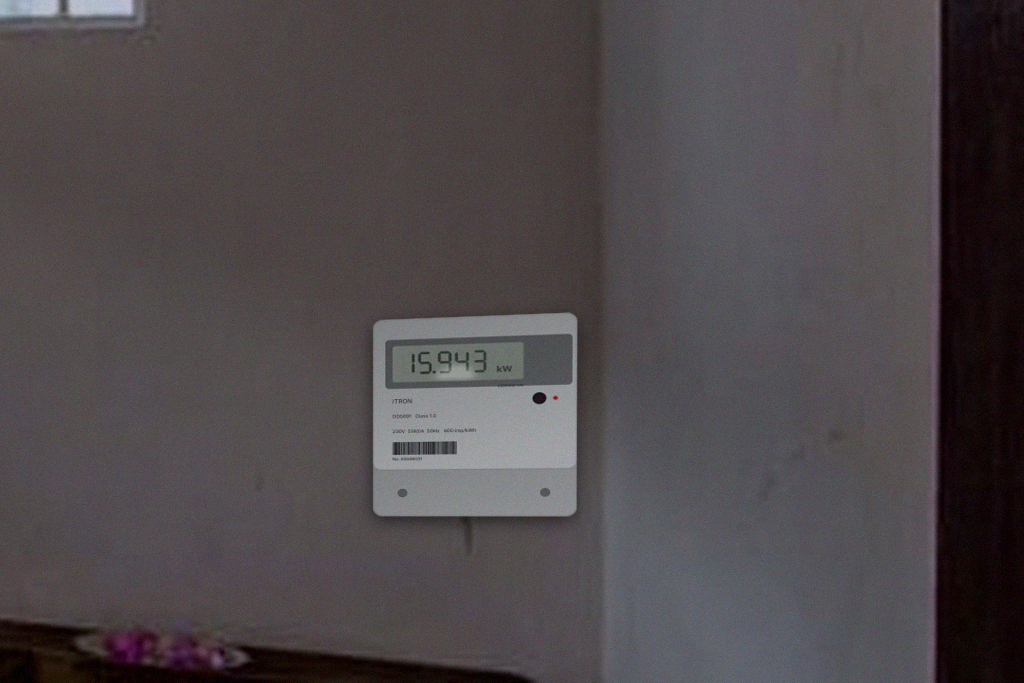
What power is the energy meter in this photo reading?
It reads 15.943 kW
